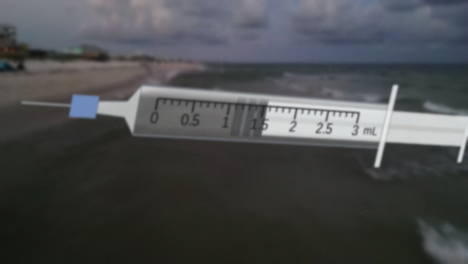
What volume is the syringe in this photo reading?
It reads 1.1 mL
